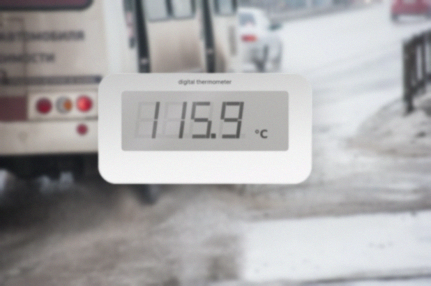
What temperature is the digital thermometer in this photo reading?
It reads 115.9 °C
